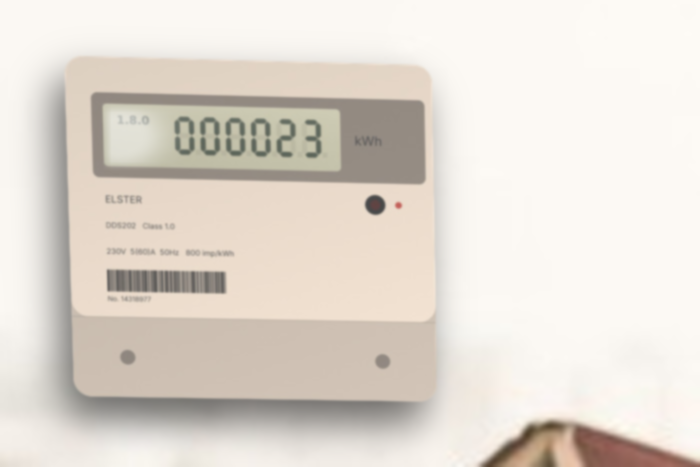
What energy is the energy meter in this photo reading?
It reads 23 kWh
